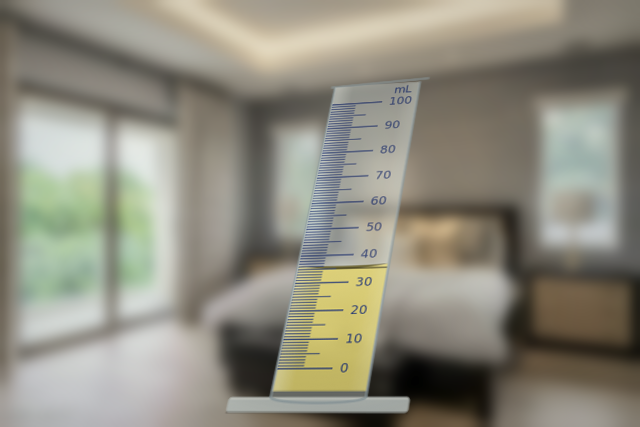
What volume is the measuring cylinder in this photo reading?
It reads 35 mL
